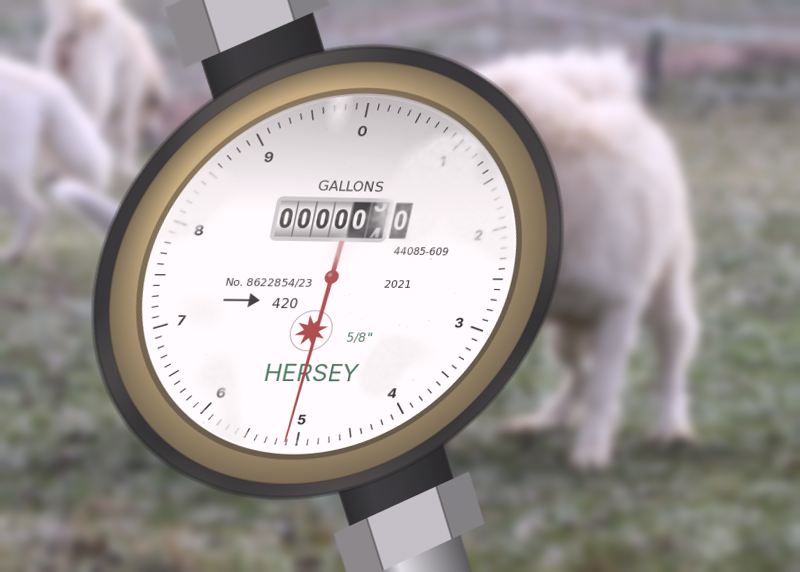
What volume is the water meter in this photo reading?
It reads 35.1 gal
